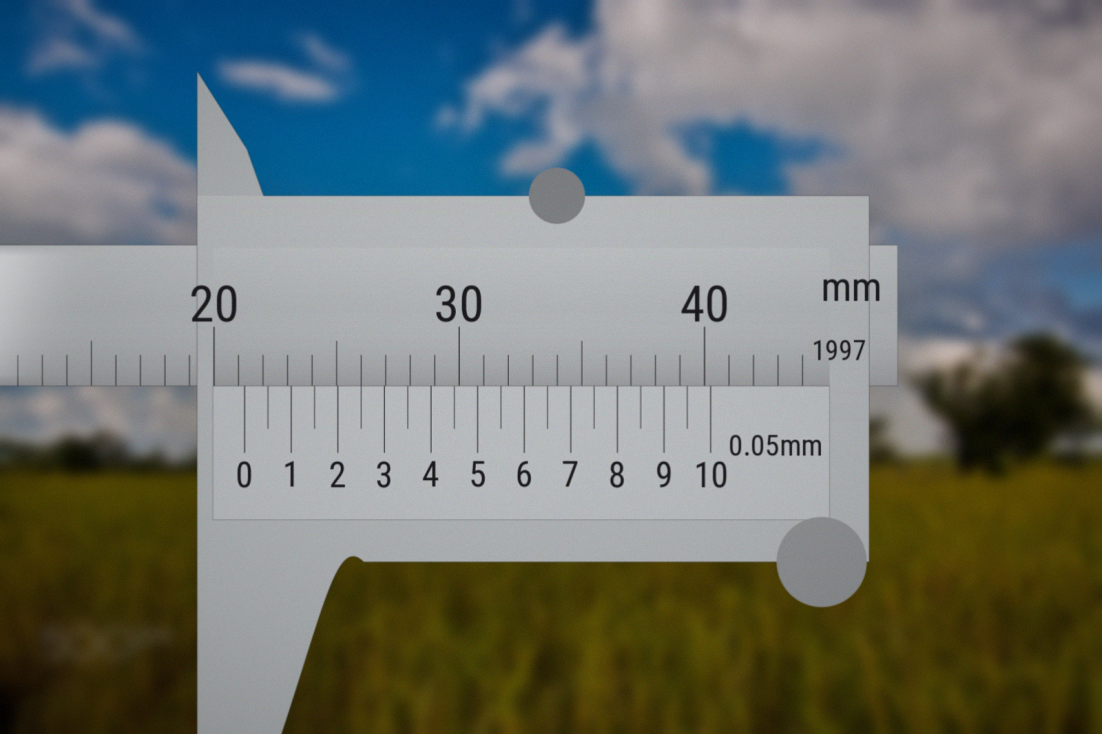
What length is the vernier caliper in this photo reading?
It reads 21.25 mm
